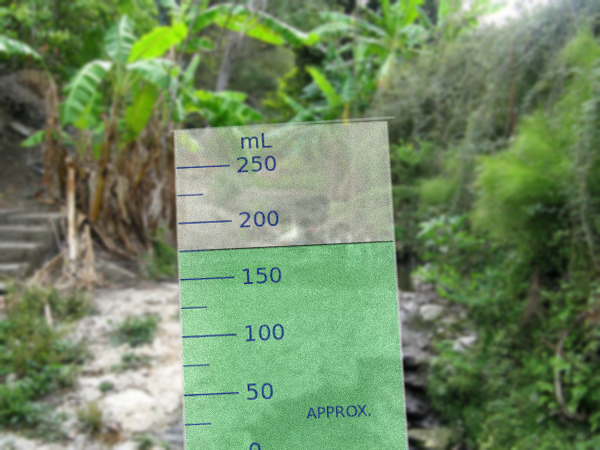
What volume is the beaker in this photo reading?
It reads 175 mL
